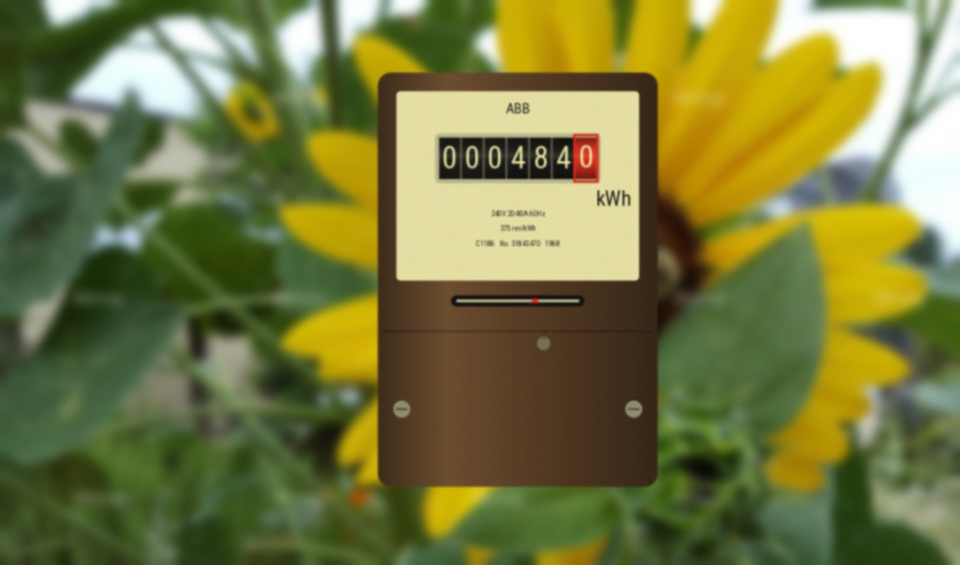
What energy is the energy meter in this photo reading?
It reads 484.0 kWh
